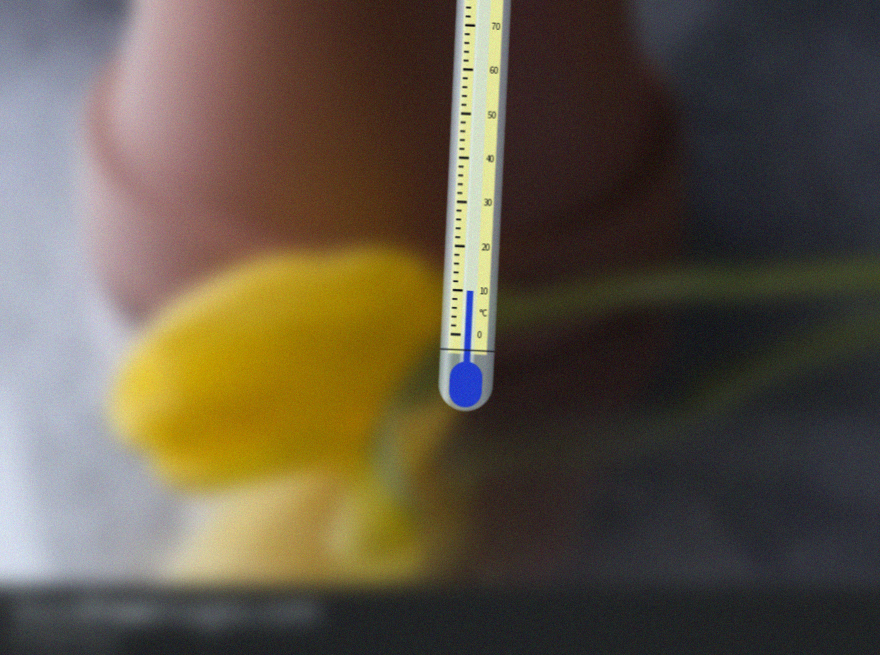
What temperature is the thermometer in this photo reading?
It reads 10 °C
